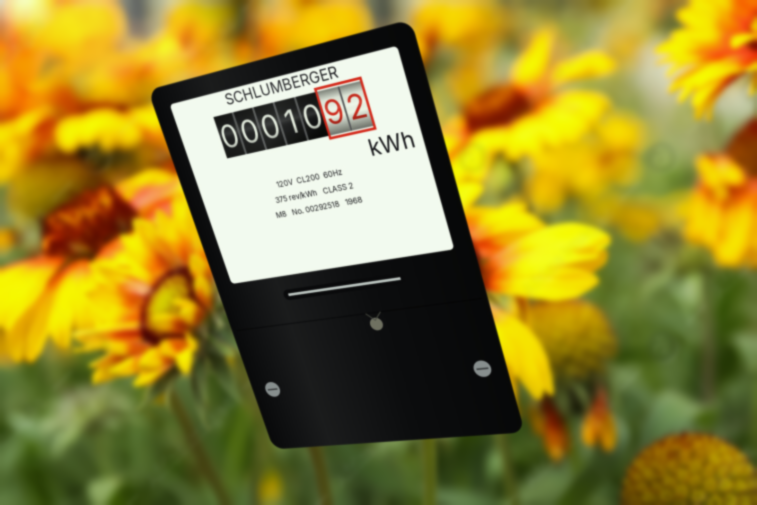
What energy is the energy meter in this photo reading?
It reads 10.92 kWh
